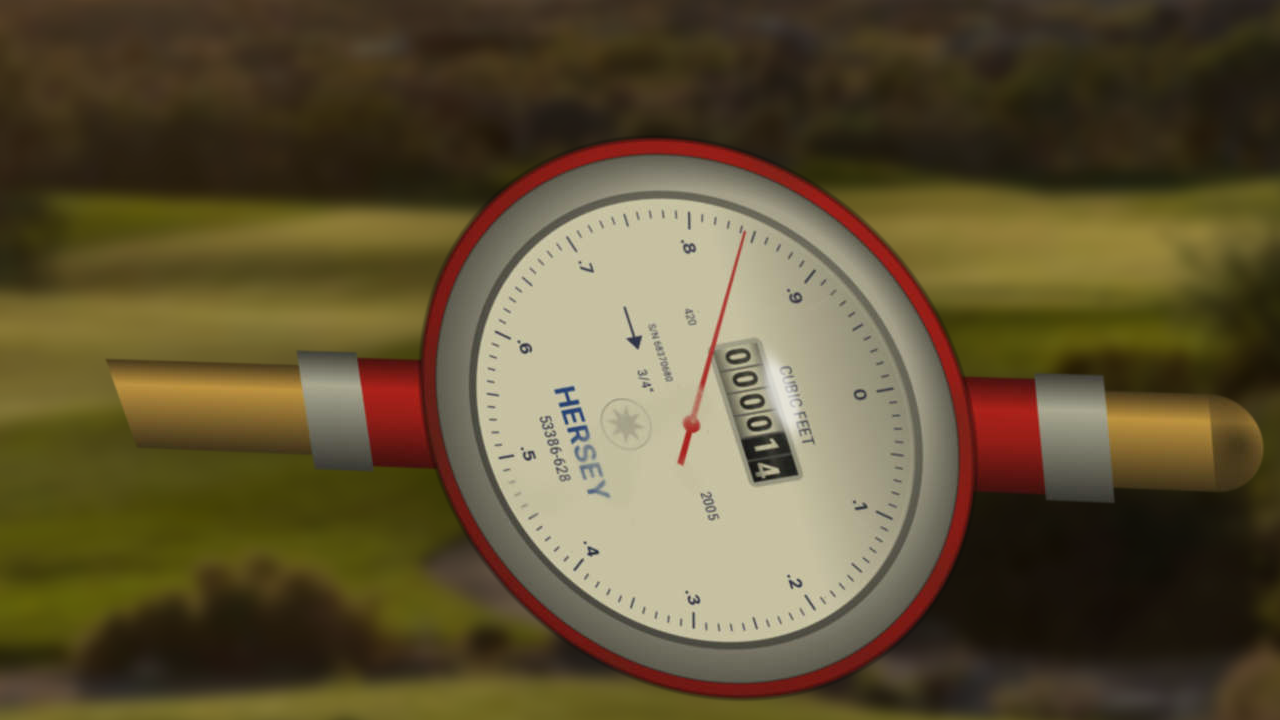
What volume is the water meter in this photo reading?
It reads 13.84 ft³
